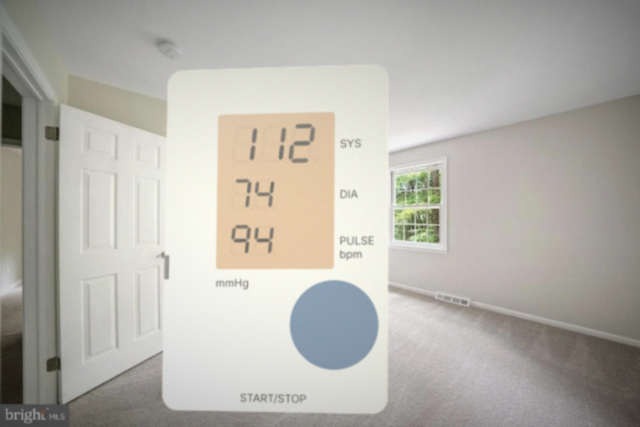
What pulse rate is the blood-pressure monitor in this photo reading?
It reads 94 bpm
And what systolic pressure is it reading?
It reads 112 mmHg
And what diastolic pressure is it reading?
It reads 74 mmHg
